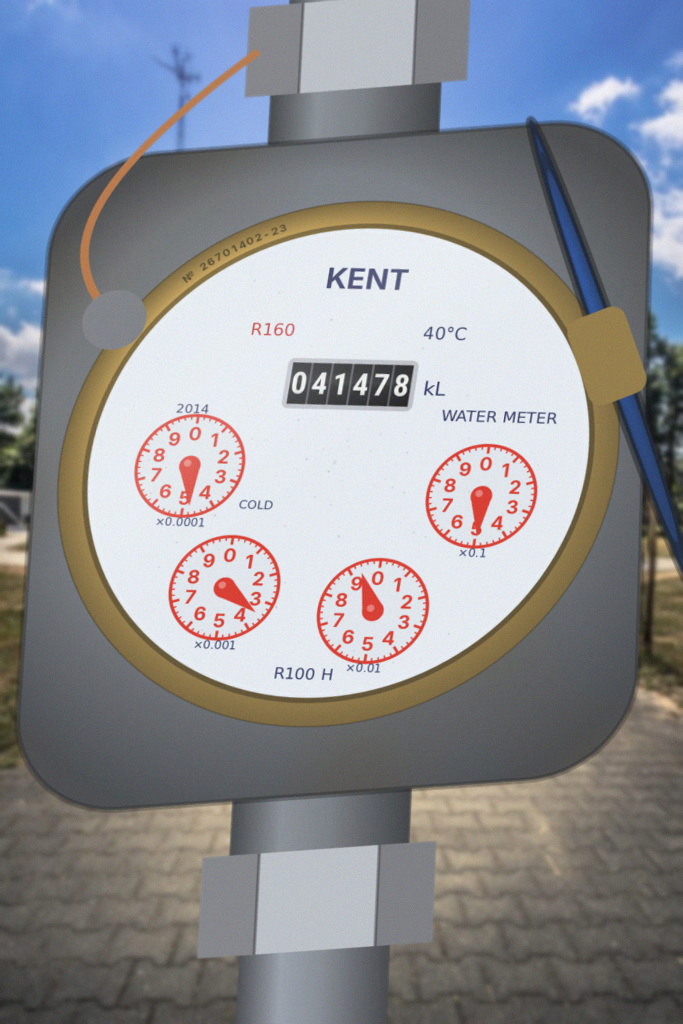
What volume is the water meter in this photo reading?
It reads 41478.4934 kL
